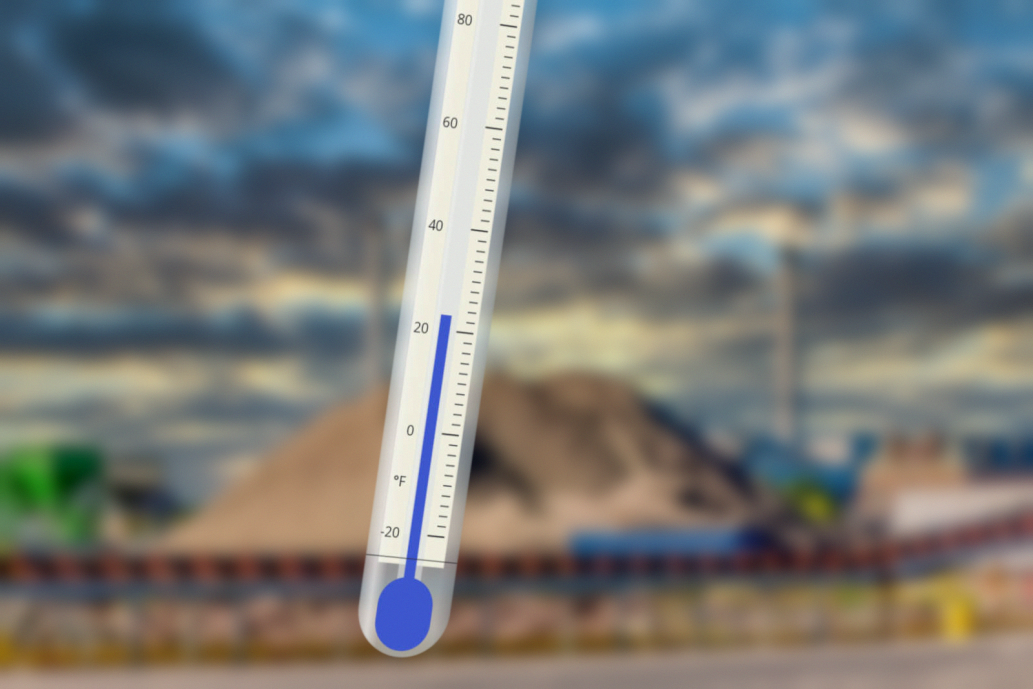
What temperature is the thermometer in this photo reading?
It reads 23 °F
